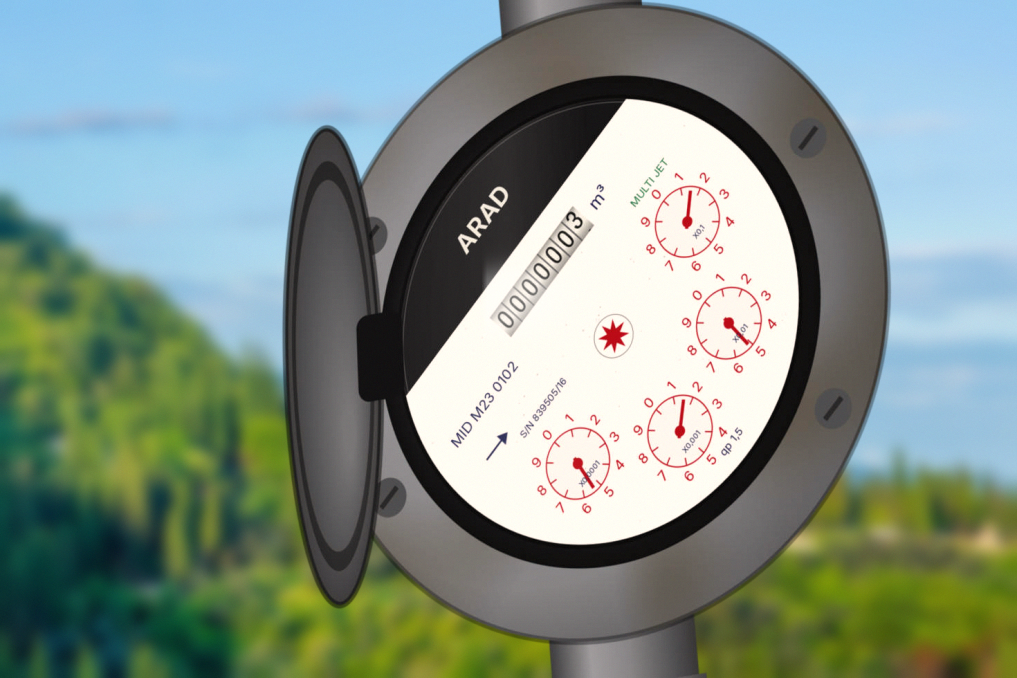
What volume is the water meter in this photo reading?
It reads 3.1515 m³
